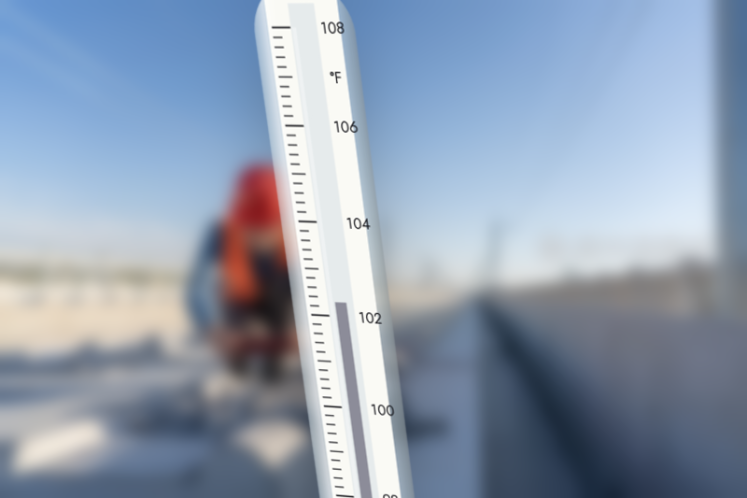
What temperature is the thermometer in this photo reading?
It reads 102.3 °F
